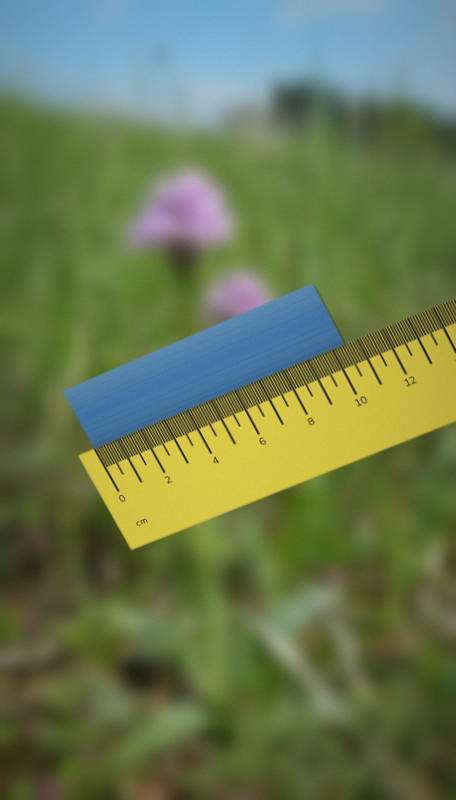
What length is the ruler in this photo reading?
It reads 10.5 cm
